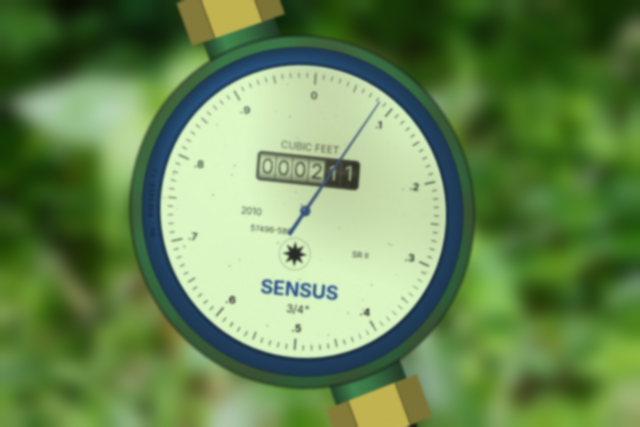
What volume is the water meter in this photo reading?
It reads 211.08 ft³
